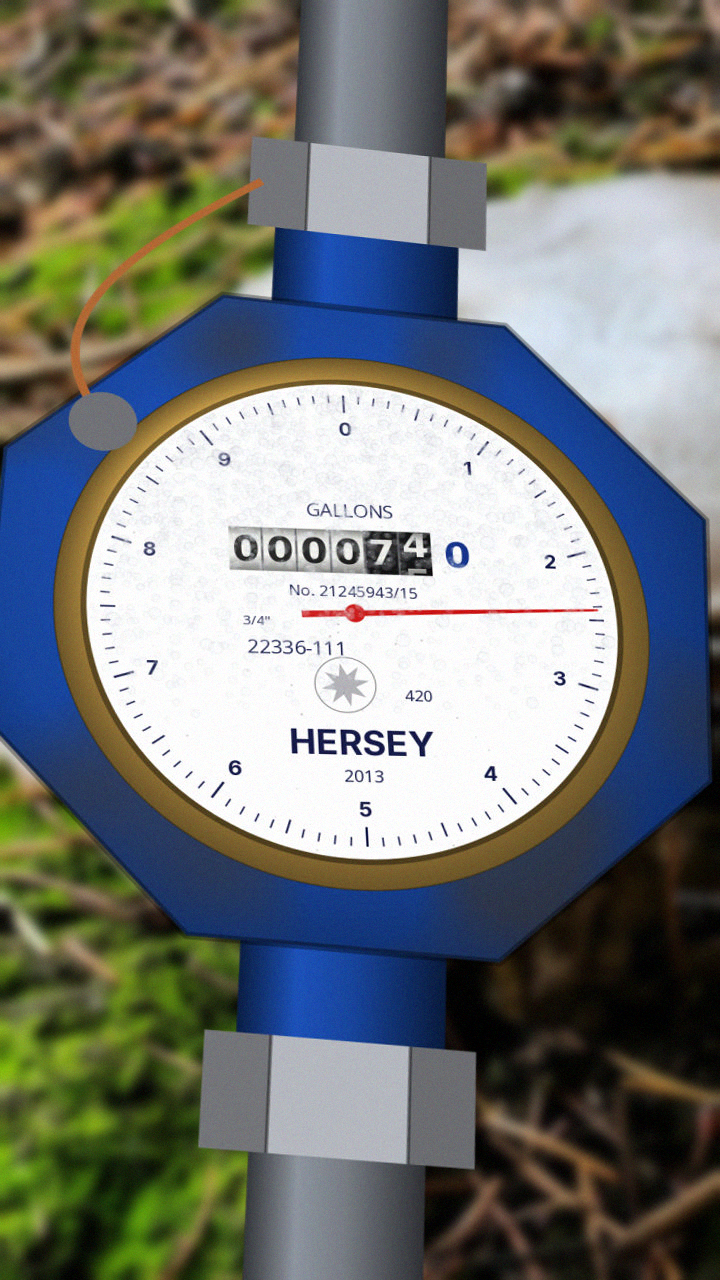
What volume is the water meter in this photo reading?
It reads 742.4 gal
